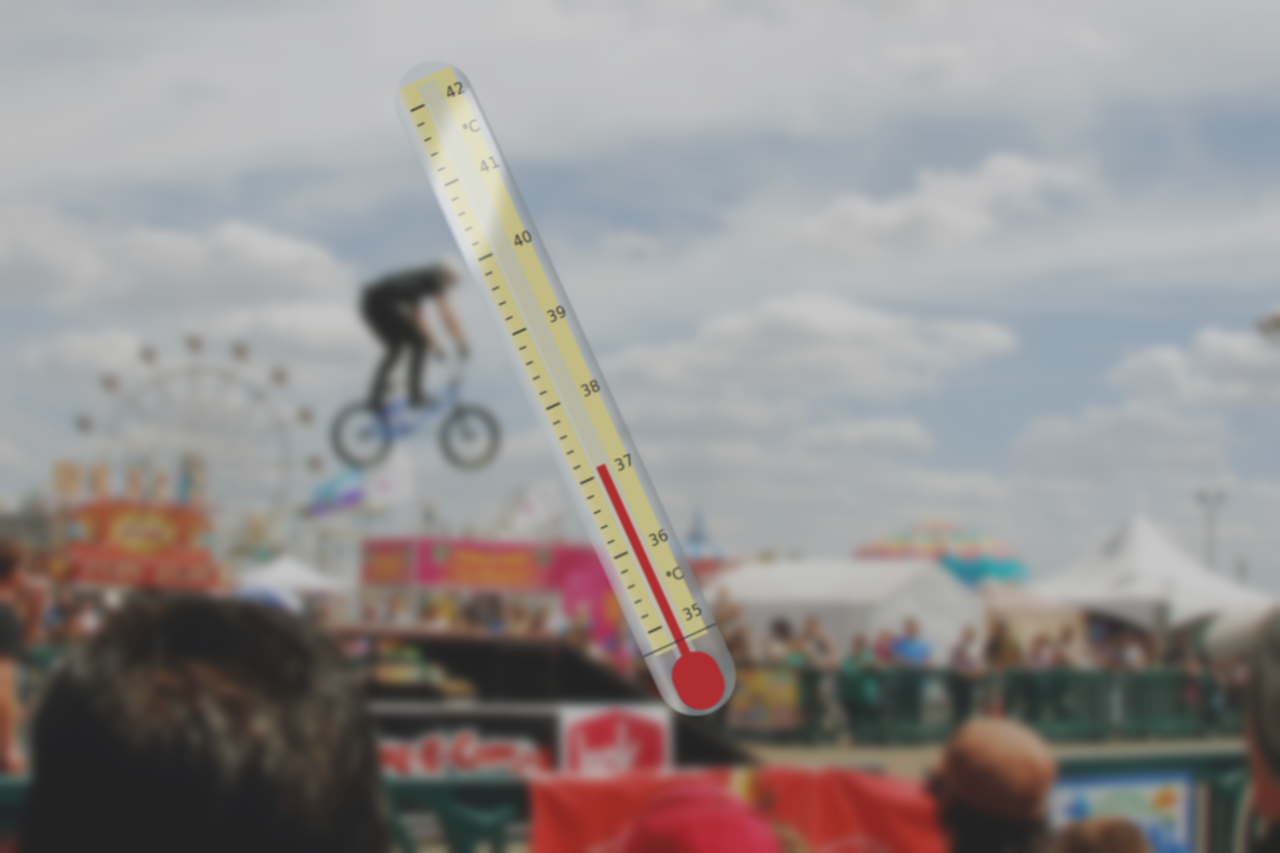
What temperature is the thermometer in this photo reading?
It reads 37.1 °C
